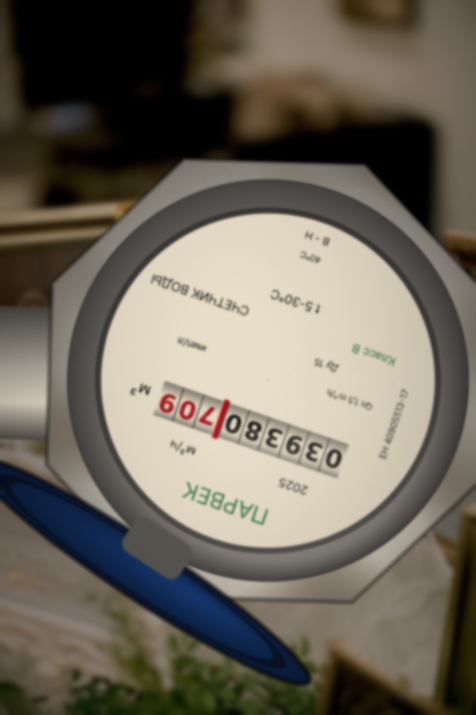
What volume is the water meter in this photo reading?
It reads 39380.709 m³
